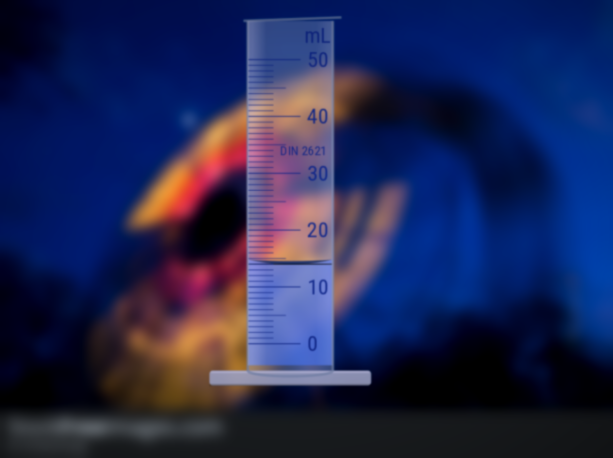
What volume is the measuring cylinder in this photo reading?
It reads 14 mL
